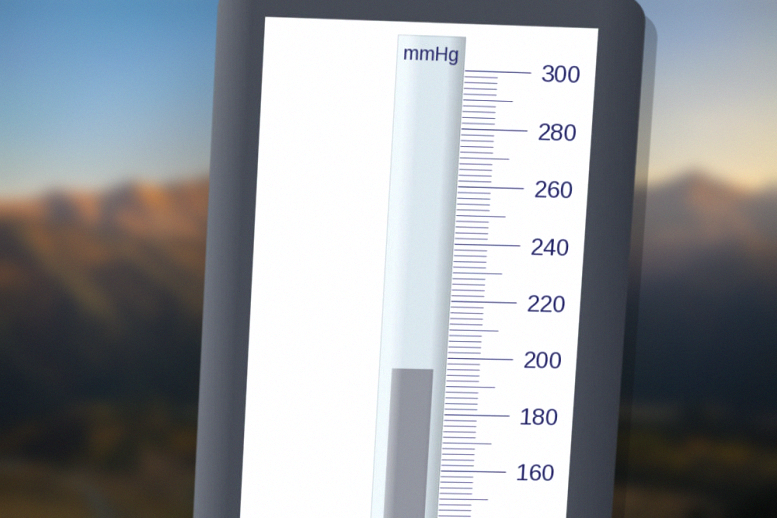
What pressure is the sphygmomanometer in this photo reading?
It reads 196 mmHg
